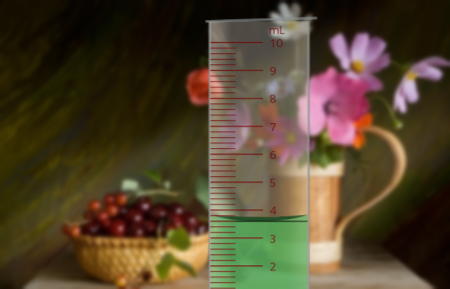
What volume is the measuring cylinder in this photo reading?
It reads 3.6 mL
